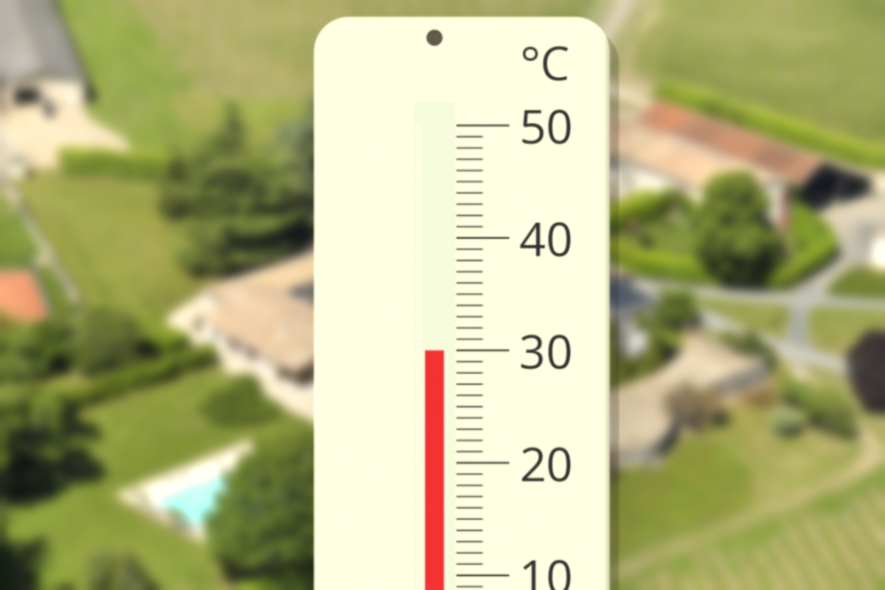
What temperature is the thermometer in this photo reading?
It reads 30 °C
